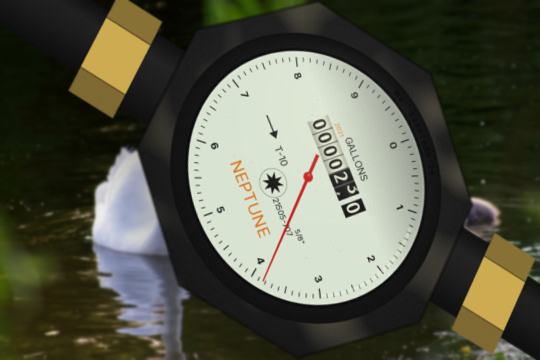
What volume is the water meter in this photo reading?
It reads 233.8 gal
